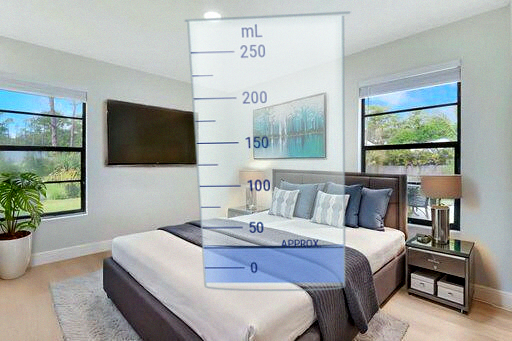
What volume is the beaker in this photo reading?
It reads 25 mL
